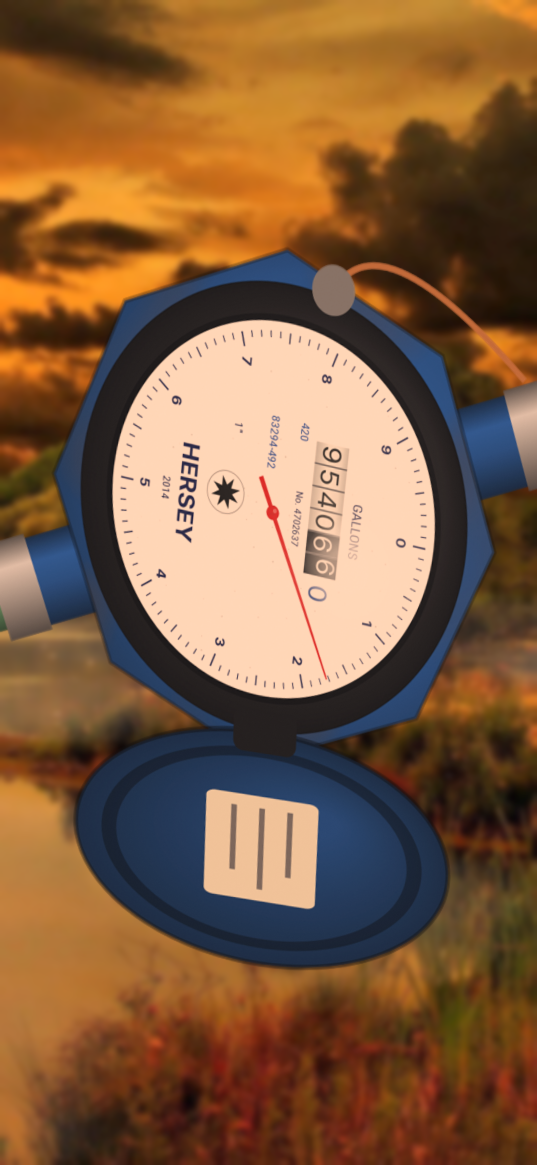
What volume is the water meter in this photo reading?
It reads 9540661.7 gal
